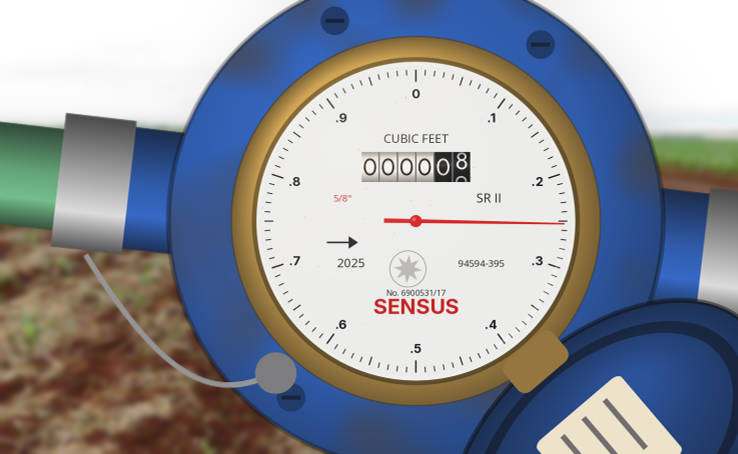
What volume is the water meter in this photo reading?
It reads 8.25 ft³
